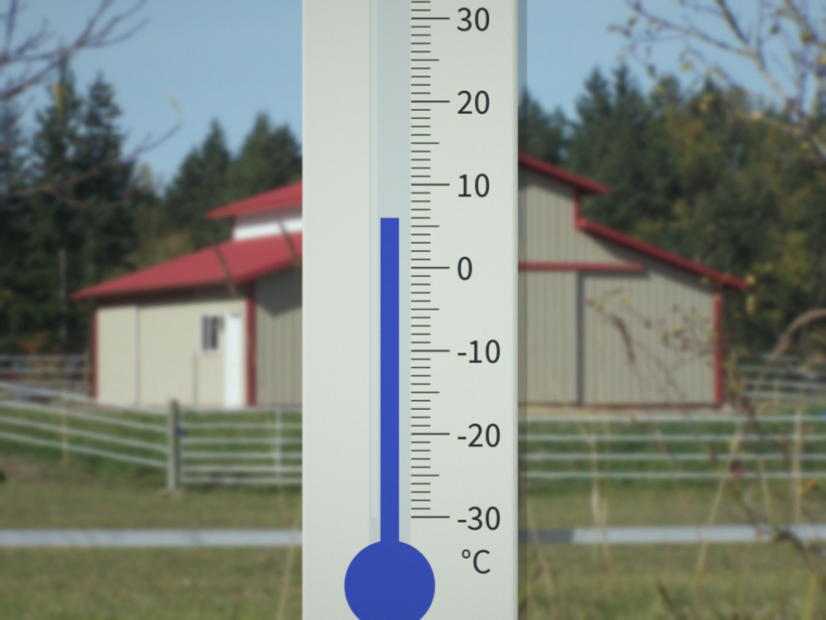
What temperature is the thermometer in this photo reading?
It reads 6 °C
